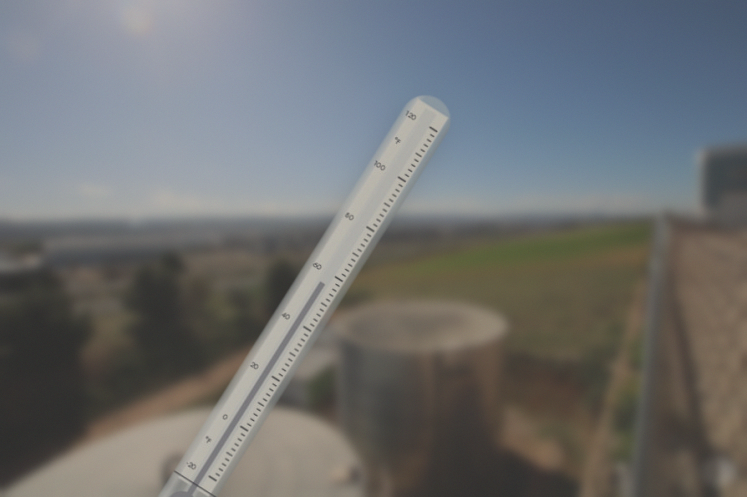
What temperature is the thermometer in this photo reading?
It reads 56 °F
